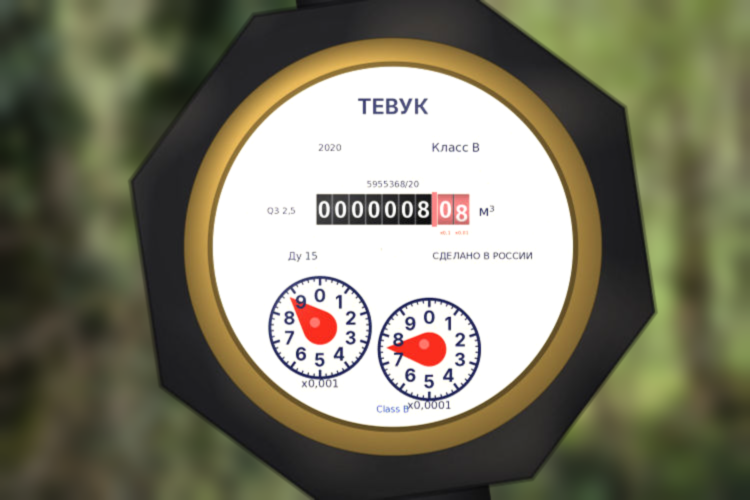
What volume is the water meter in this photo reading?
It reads 8.0787 m³
